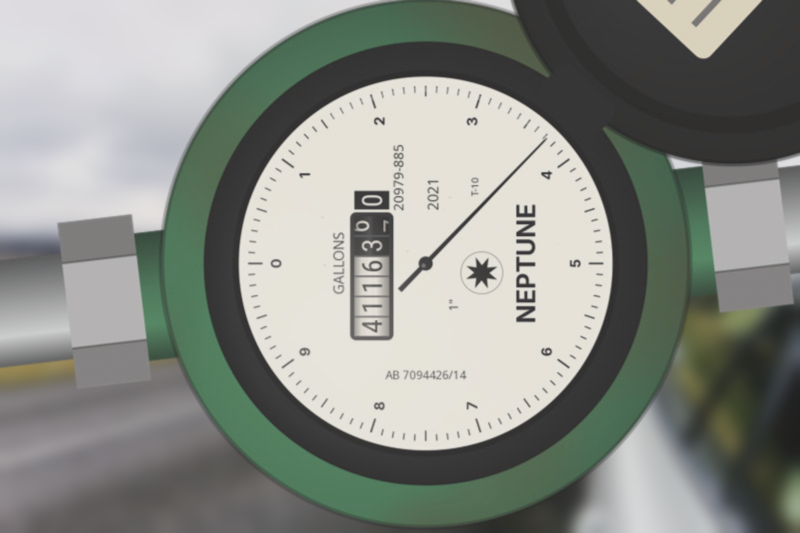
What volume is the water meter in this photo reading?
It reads 4116363.7 gal
